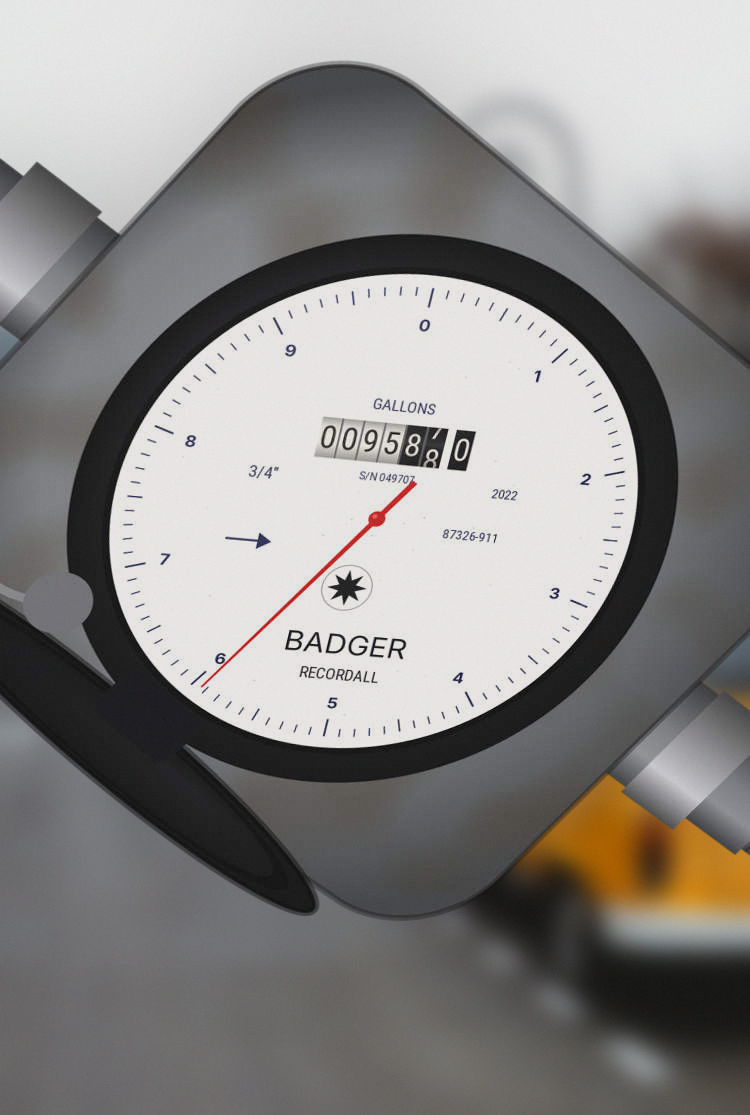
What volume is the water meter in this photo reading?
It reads 95875.9 gal
